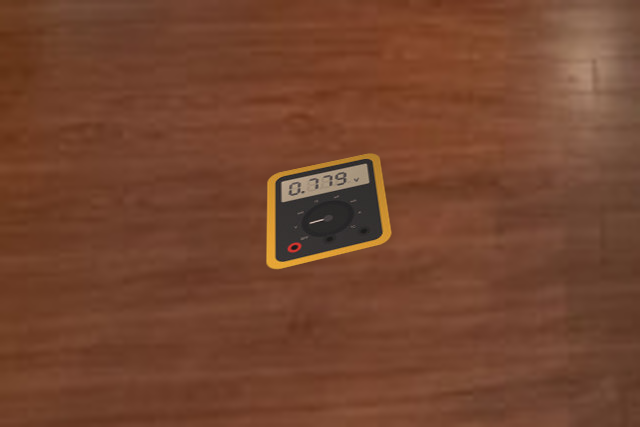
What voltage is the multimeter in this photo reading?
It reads 0.779 V
